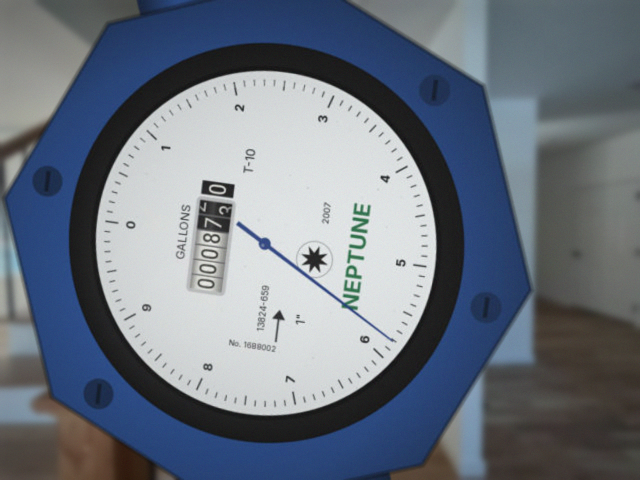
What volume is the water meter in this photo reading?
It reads 8725.8 gal
